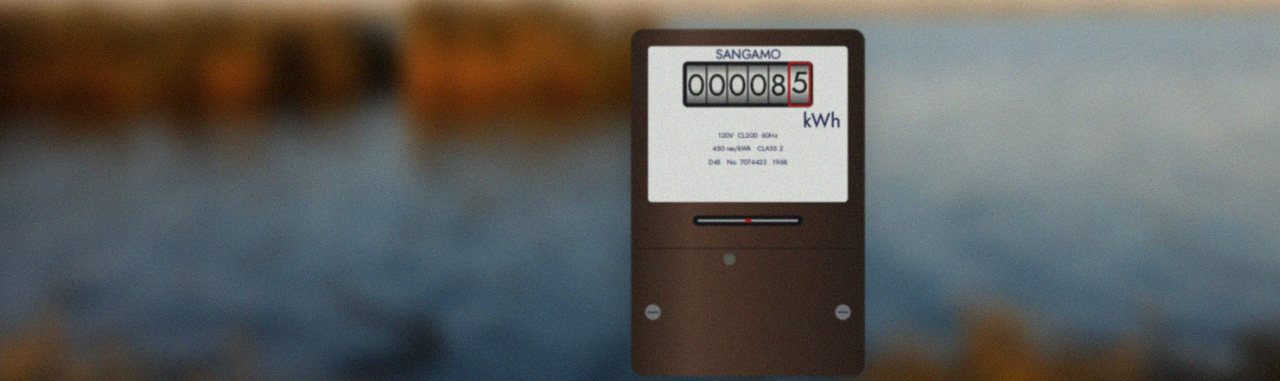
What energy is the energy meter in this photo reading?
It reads 8.5 kWh
